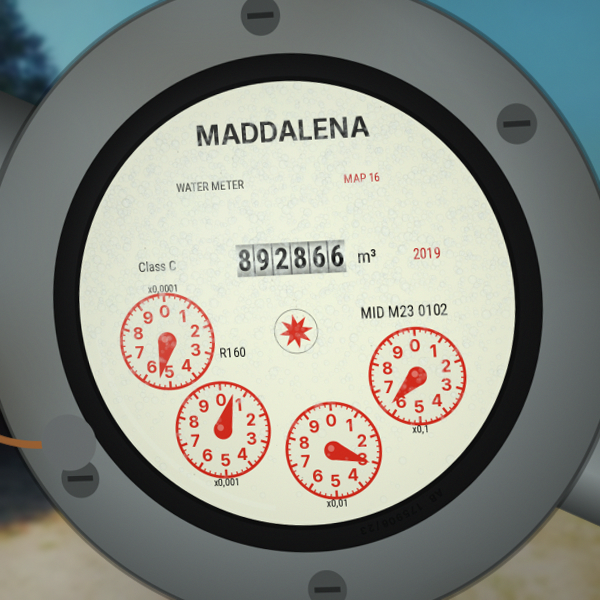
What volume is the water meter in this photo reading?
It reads 892866.6305 m³
